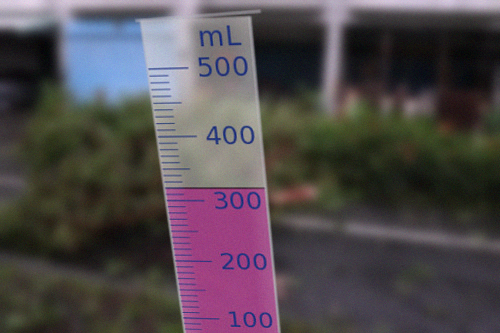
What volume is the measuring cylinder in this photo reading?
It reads 320 mL
